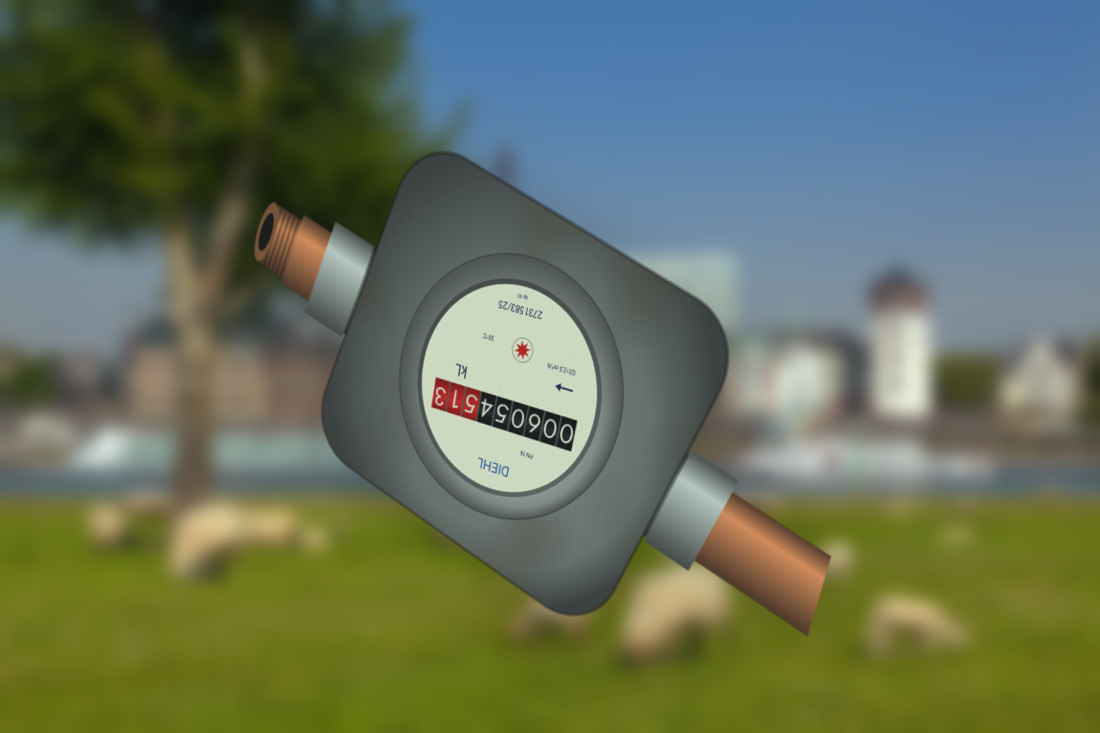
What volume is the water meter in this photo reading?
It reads 6054.513 kL
